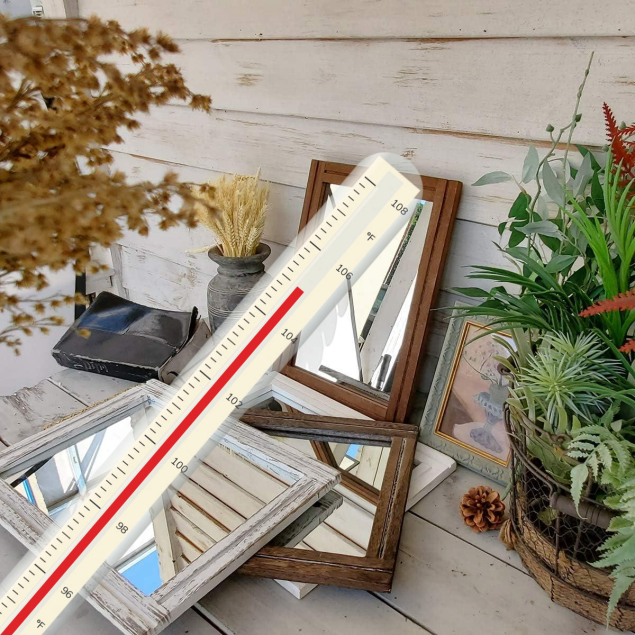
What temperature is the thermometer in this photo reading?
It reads 105 °F
